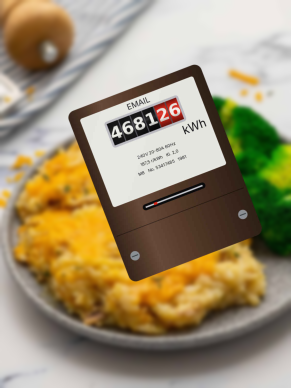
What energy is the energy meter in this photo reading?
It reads 4681.26 kWh
